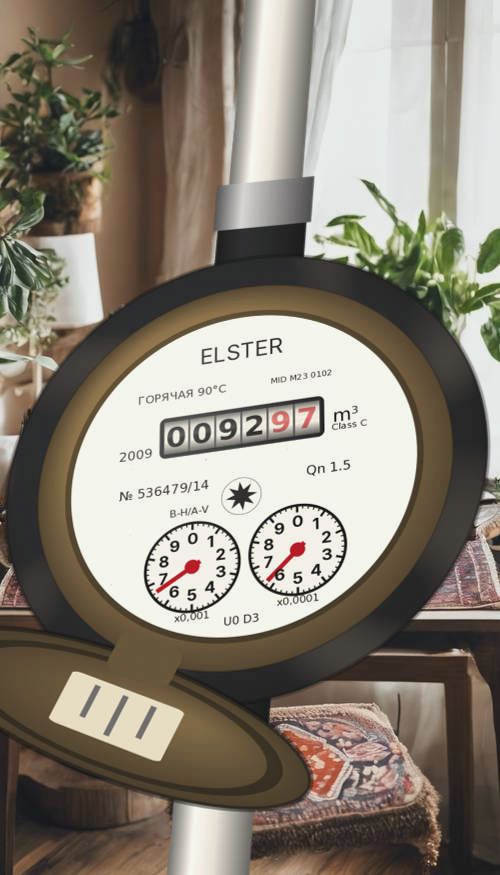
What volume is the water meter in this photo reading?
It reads 92.9766 m³
